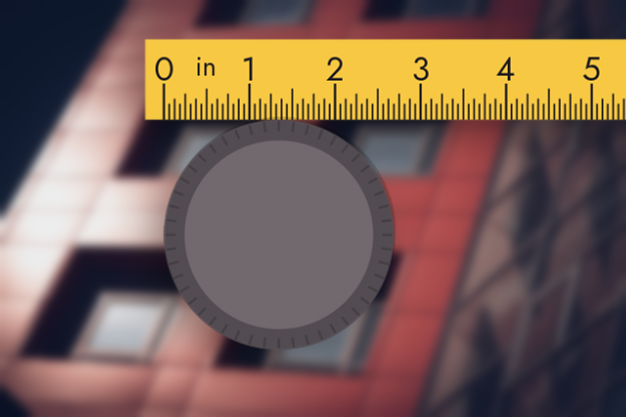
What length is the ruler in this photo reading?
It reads 2.6875 in
